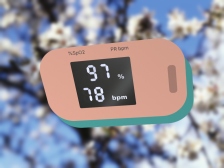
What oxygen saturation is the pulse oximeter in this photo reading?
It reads 97 %
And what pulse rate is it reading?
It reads 78 bpm
